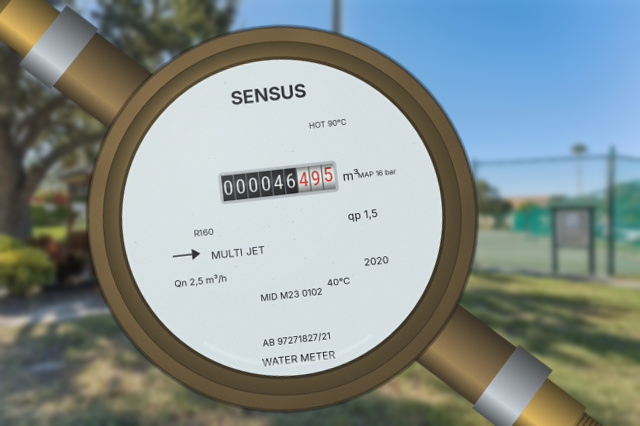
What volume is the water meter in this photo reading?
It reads 46.495 m³
